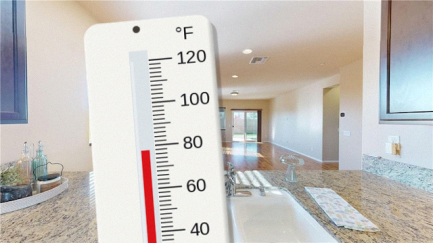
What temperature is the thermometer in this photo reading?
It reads 78 °F
